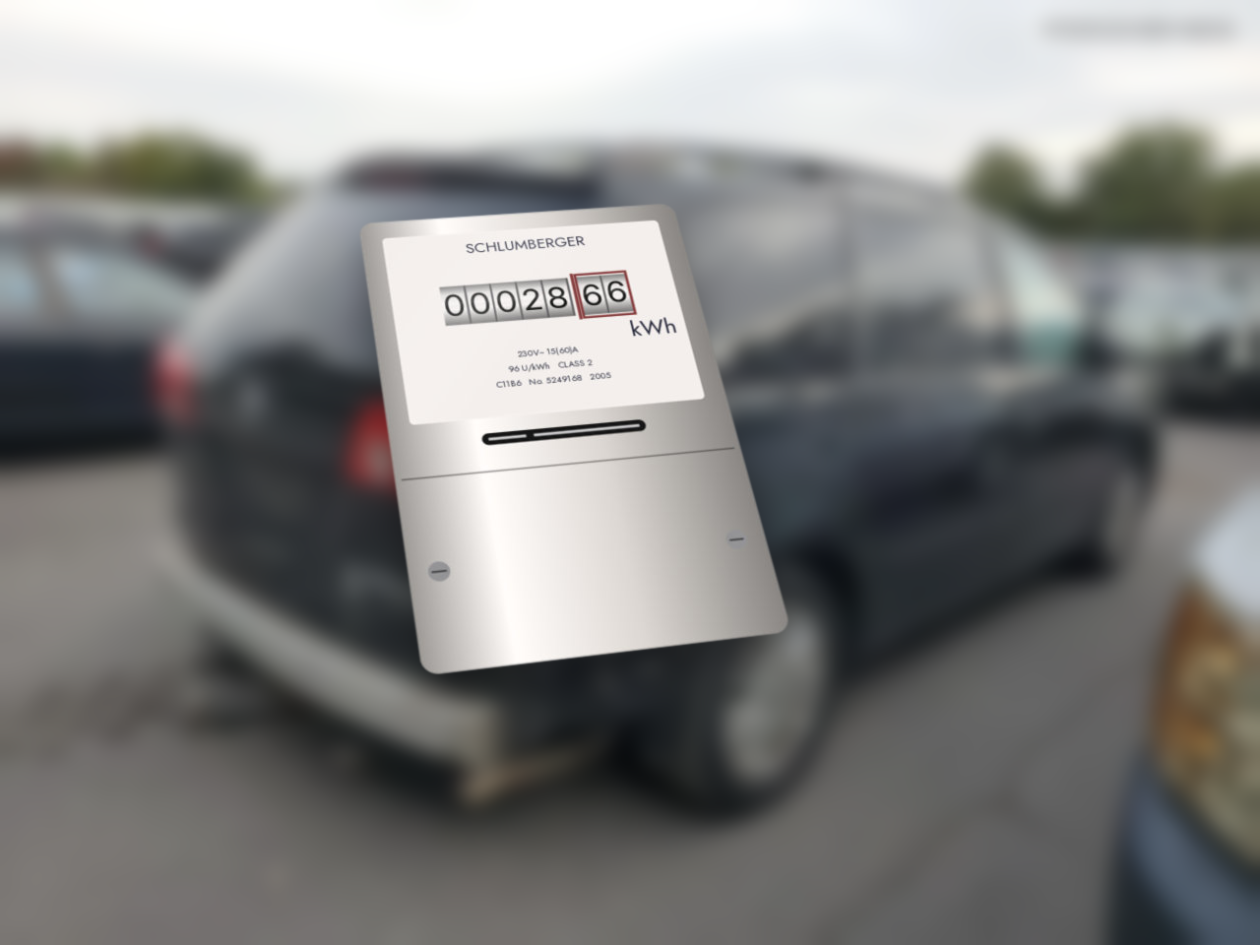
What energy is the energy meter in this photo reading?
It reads 28.66 kWh
